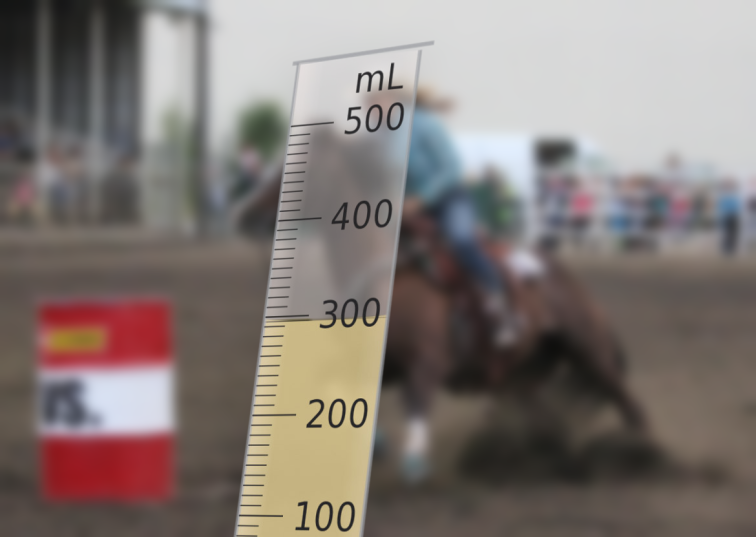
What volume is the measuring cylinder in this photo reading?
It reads 295 mL
